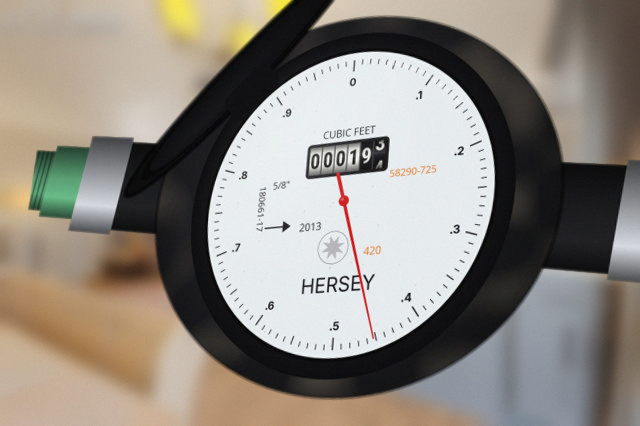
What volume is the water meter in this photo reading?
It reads 193.45 ft³
